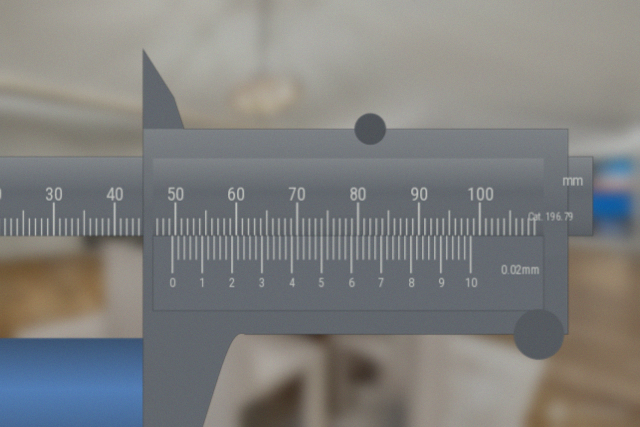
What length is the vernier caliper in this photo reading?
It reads 49.5 mm
